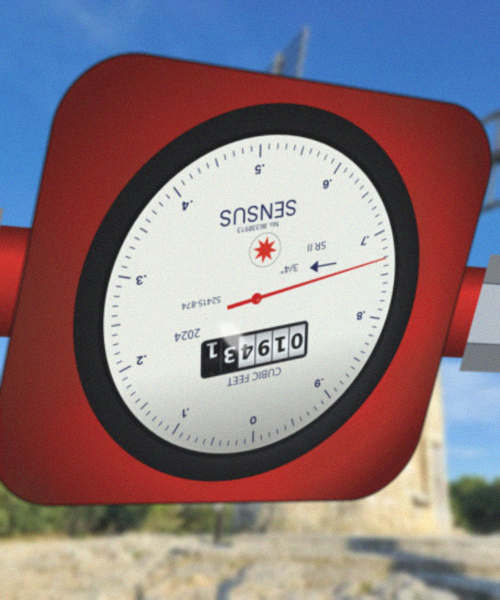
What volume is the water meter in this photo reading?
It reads 19430.73 ft³
